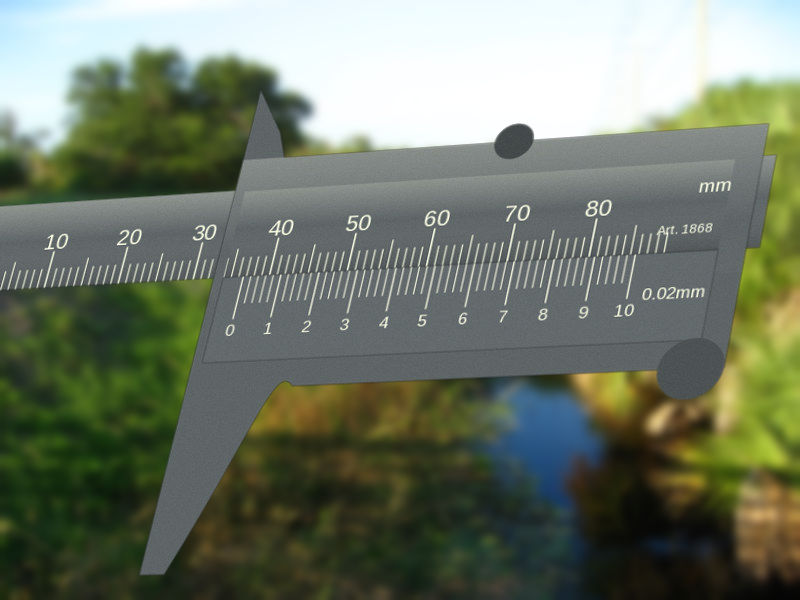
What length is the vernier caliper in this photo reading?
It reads 36.6 mm
